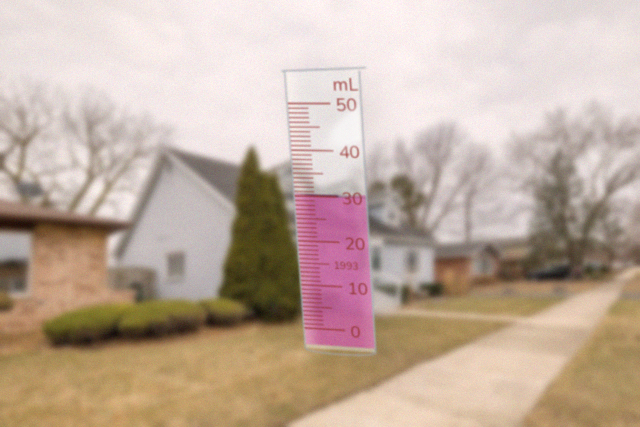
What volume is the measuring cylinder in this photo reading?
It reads 30 mL
